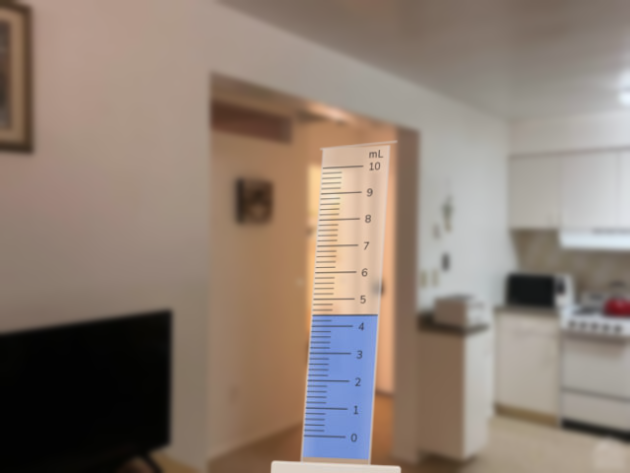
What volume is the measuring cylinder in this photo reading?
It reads 4.4 mL
